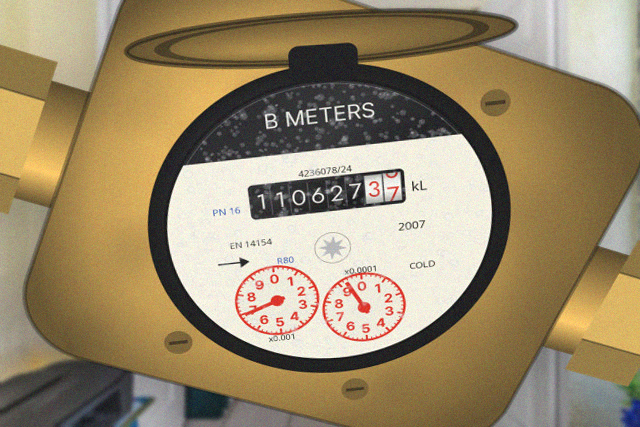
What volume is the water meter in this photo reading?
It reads 110627.3669 kL
